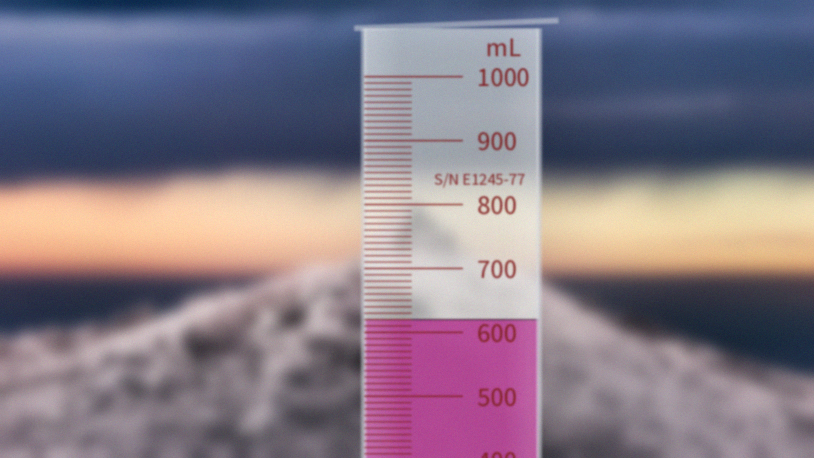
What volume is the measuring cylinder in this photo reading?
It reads 620 mL
